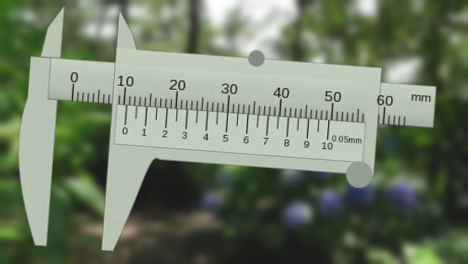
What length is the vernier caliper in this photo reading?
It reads 10.5 mm
